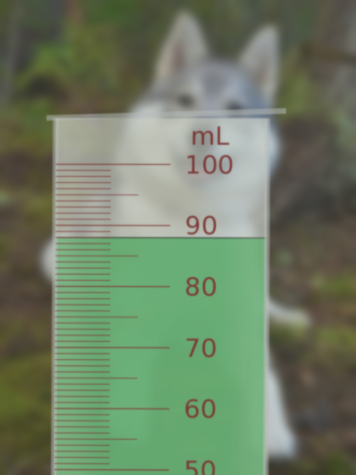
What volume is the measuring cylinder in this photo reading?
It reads 88 mL
